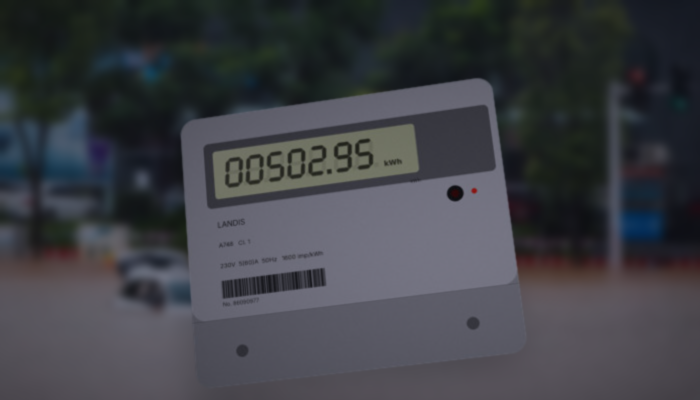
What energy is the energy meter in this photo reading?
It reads 502.95 kWh
